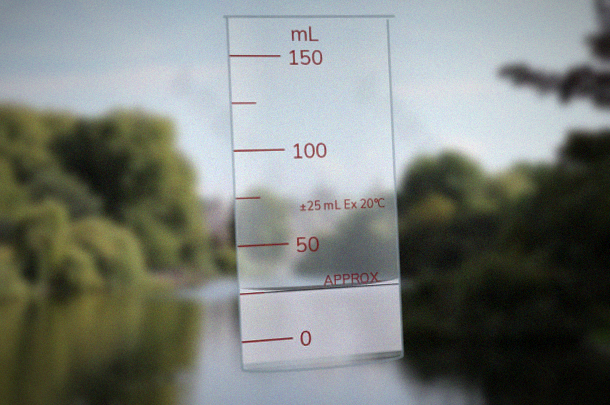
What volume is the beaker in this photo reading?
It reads 25 mL
